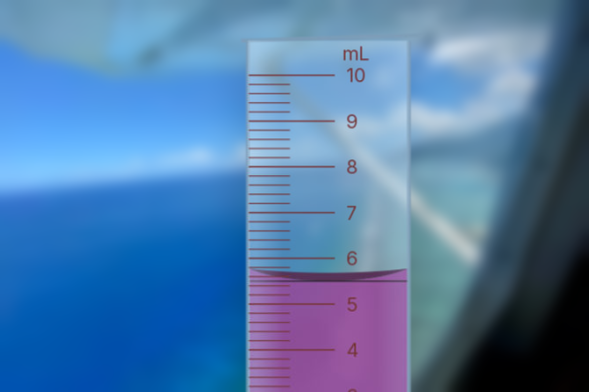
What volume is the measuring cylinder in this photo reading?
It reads 5.5 mL
